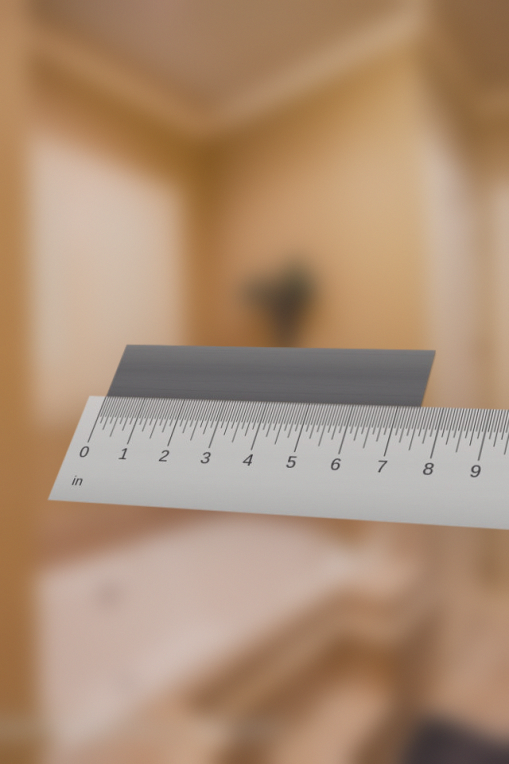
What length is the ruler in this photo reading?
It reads 7.5 in
